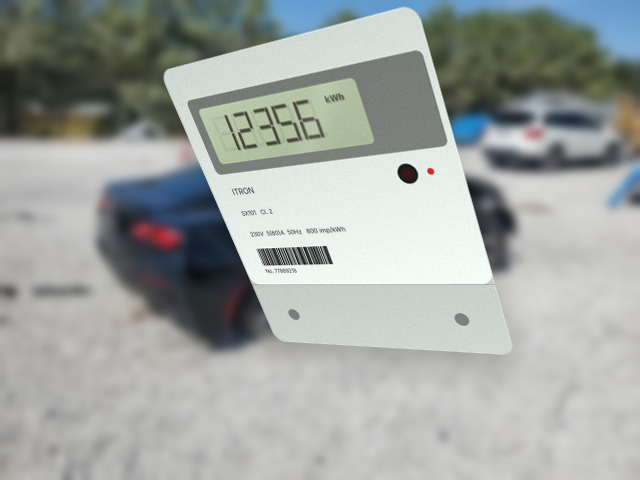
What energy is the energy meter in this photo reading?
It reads 12356 kWh
